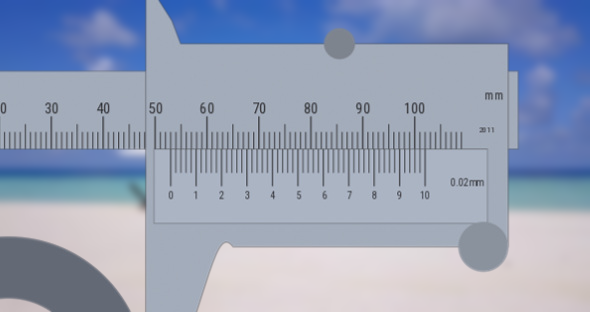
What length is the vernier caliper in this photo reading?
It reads 53.0 mm
